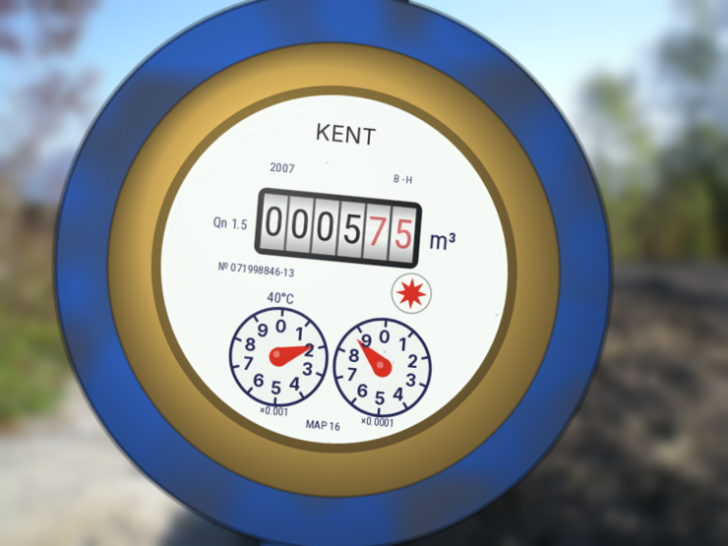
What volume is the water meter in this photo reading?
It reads 5.7518 m³
